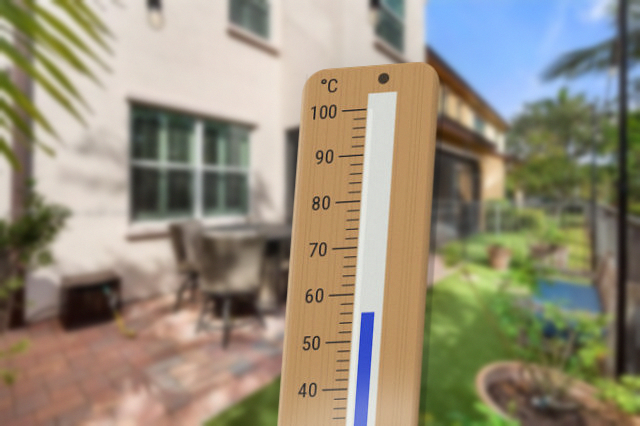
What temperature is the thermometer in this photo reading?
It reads 56 °C
